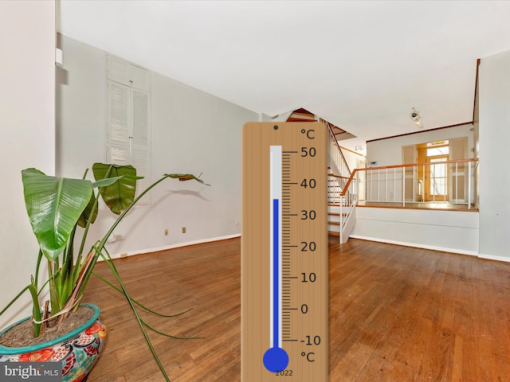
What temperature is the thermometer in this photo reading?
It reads 35 °C
